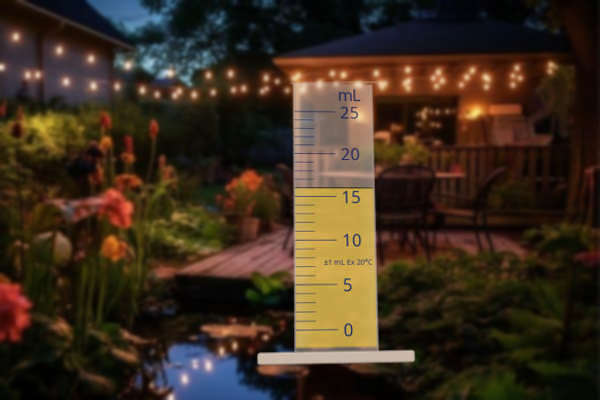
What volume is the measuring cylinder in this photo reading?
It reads 16 mL
